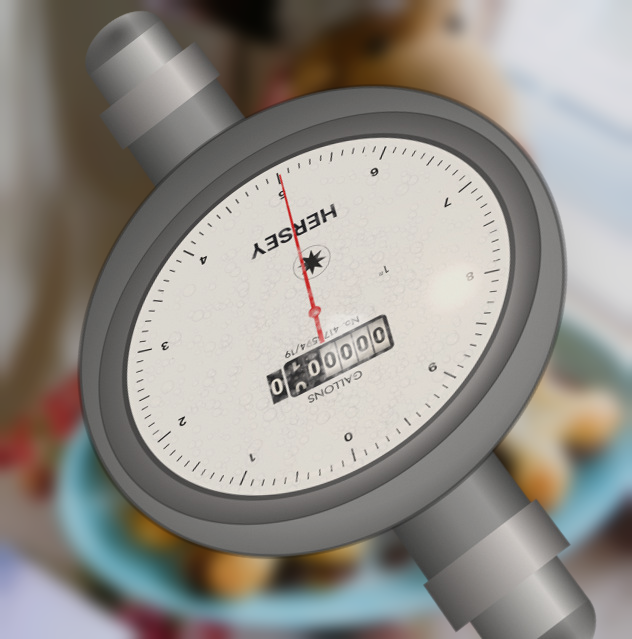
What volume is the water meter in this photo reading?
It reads 5.0 gal
